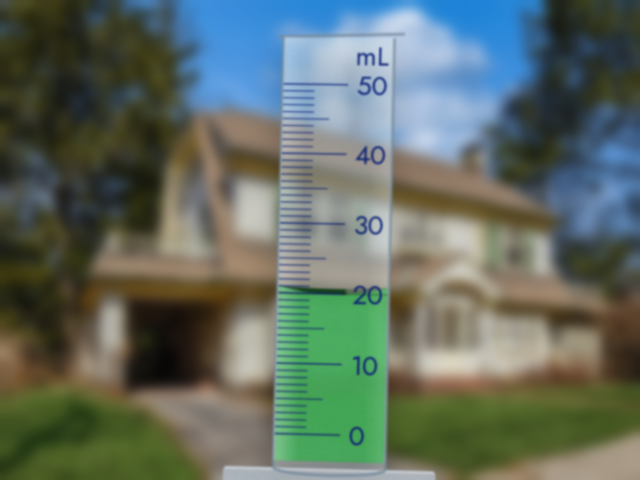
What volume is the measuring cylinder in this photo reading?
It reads 20 mL
